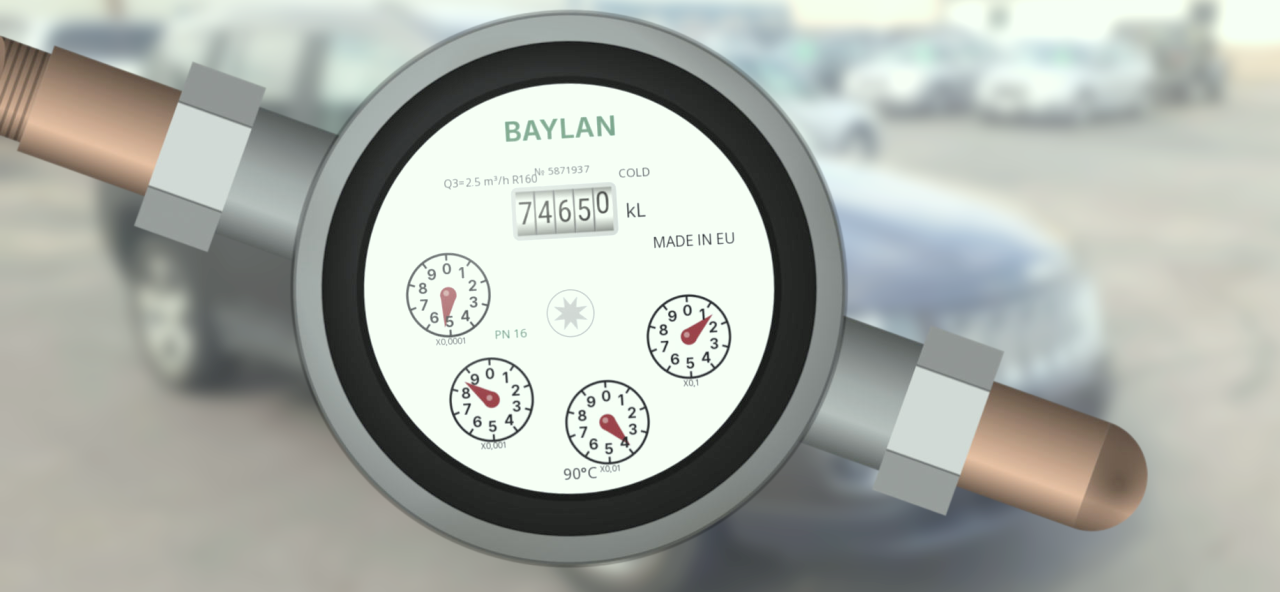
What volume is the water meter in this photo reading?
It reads 74650.1385 kL
